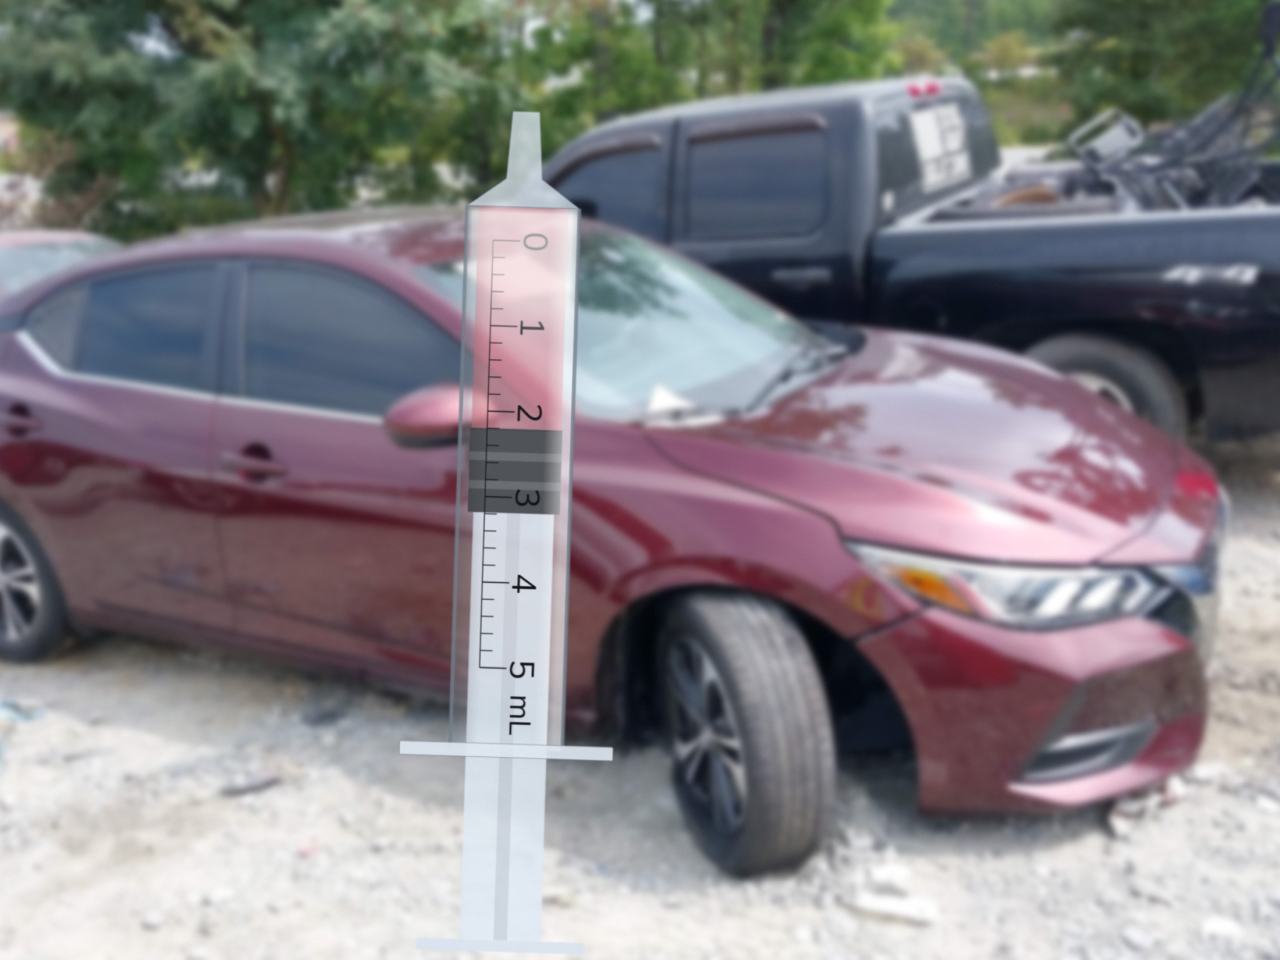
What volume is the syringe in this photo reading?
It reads 2.2 mL
